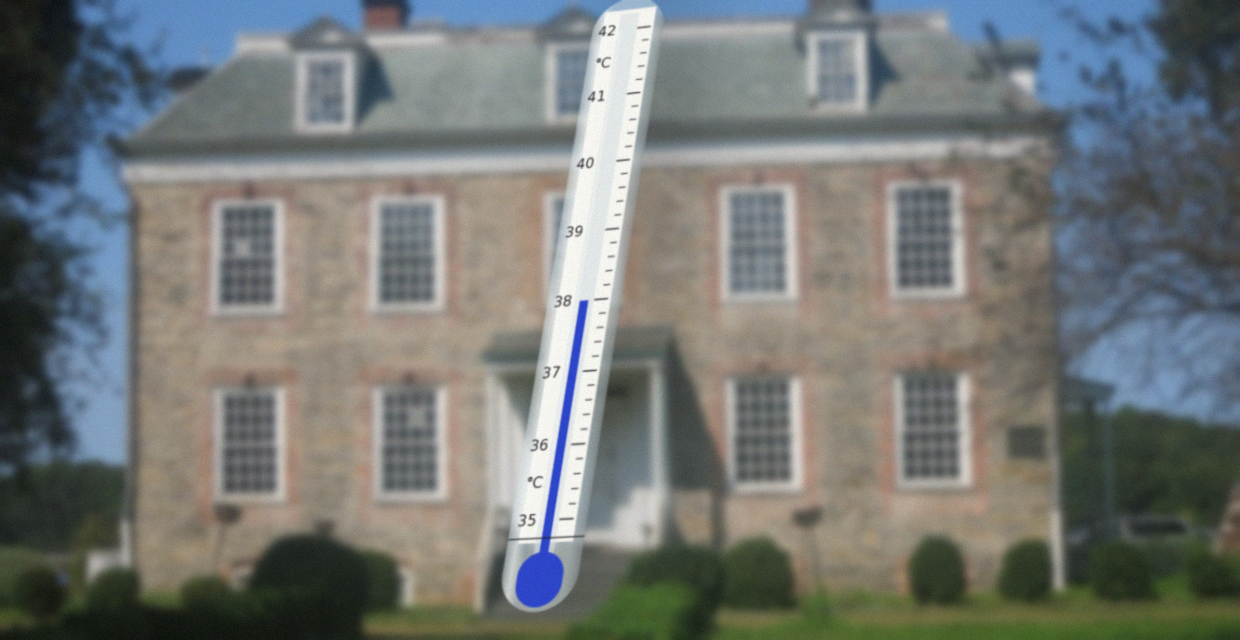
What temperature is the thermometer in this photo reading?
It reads 38 °C
